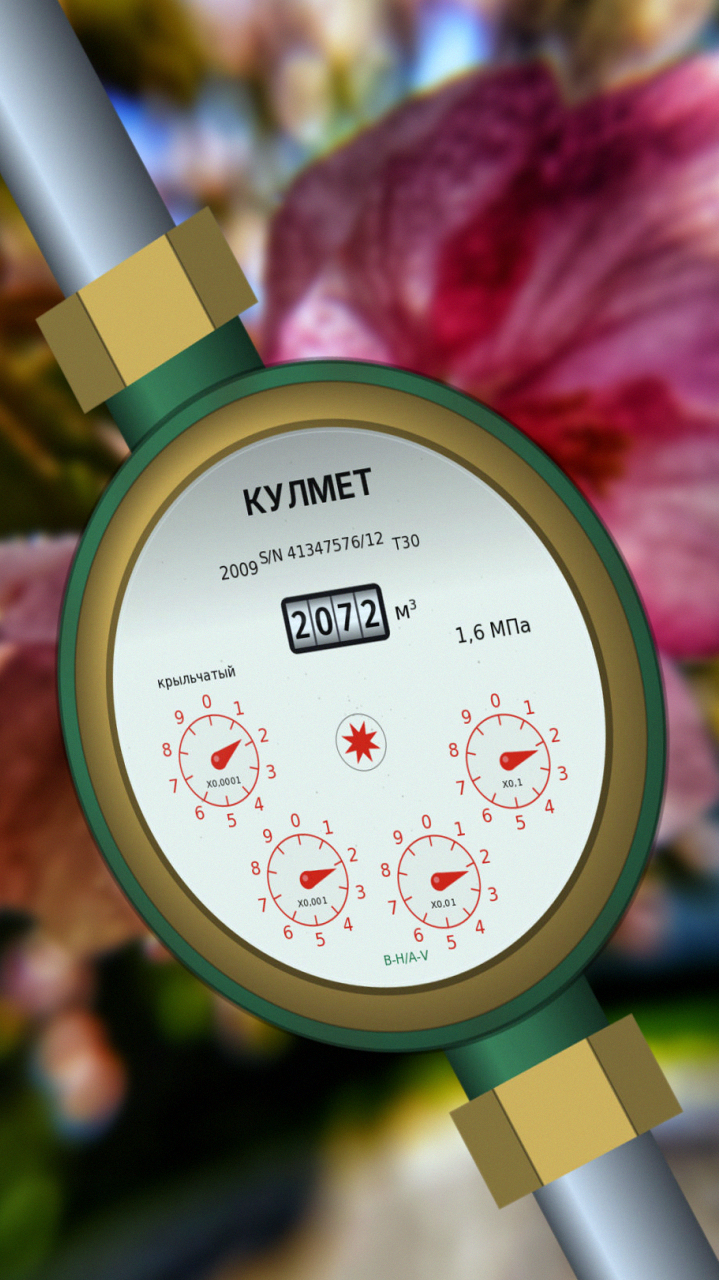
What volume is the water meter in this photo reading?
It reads 2072.2221 m³
